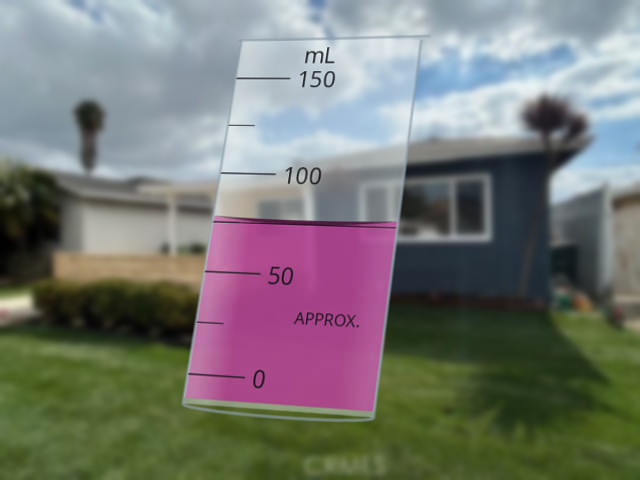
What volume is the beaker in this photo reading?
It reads 75 mL
